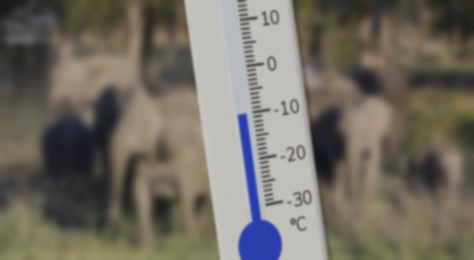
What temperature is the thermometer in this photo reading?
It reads -10 °C
